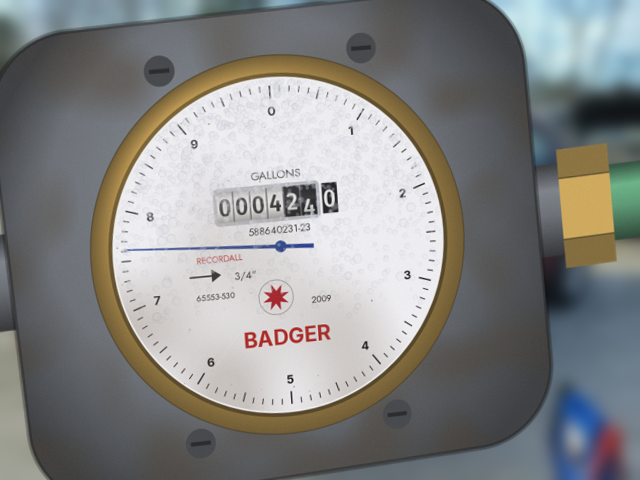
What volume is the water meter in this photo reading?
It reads 4237.6 gal
